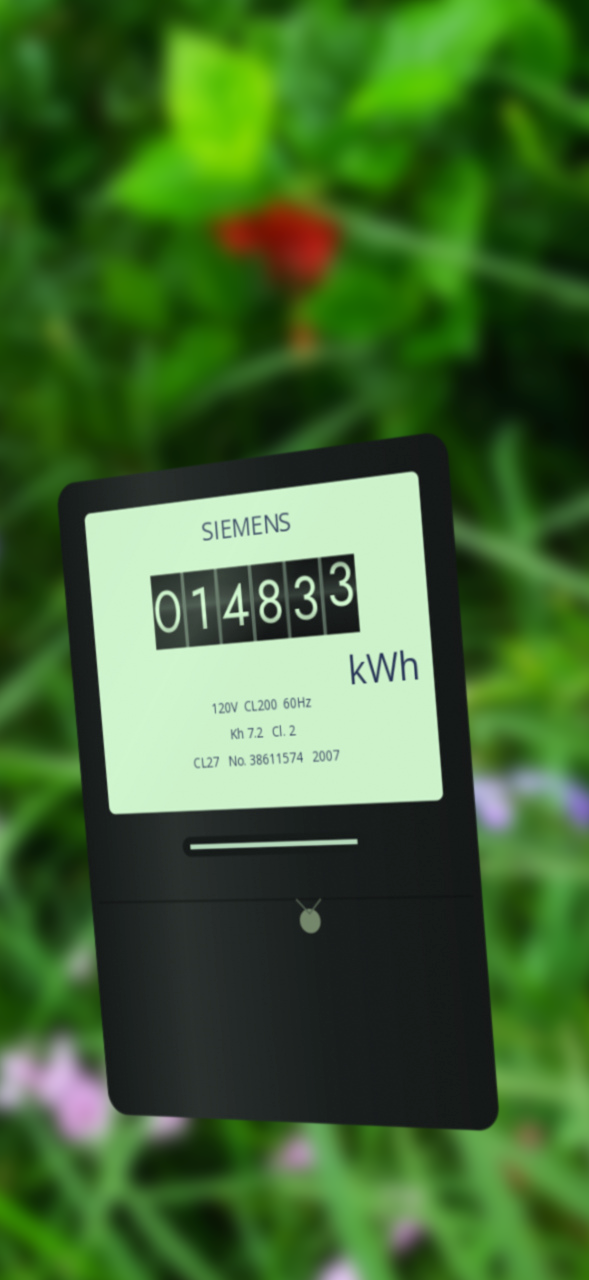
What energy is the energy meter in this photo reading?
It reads 14833 kWh
